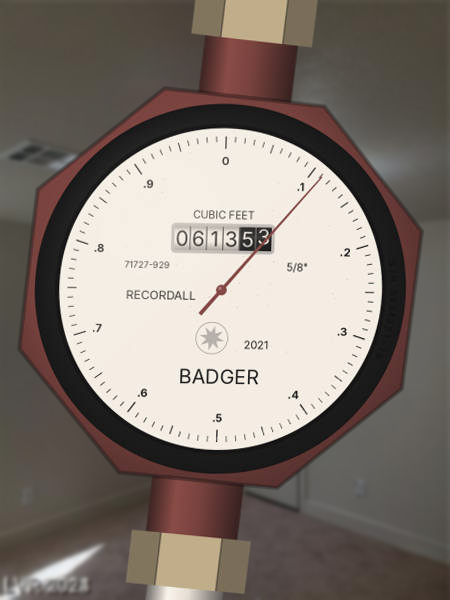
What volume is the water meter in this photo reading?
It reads 61353.11 ft³
